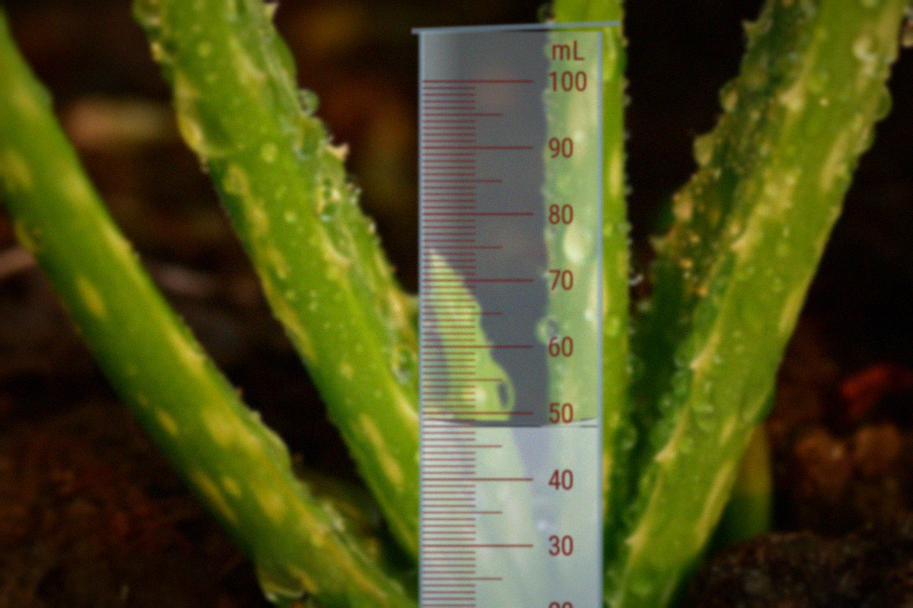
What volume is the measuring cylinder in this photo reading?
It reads 48 mL
